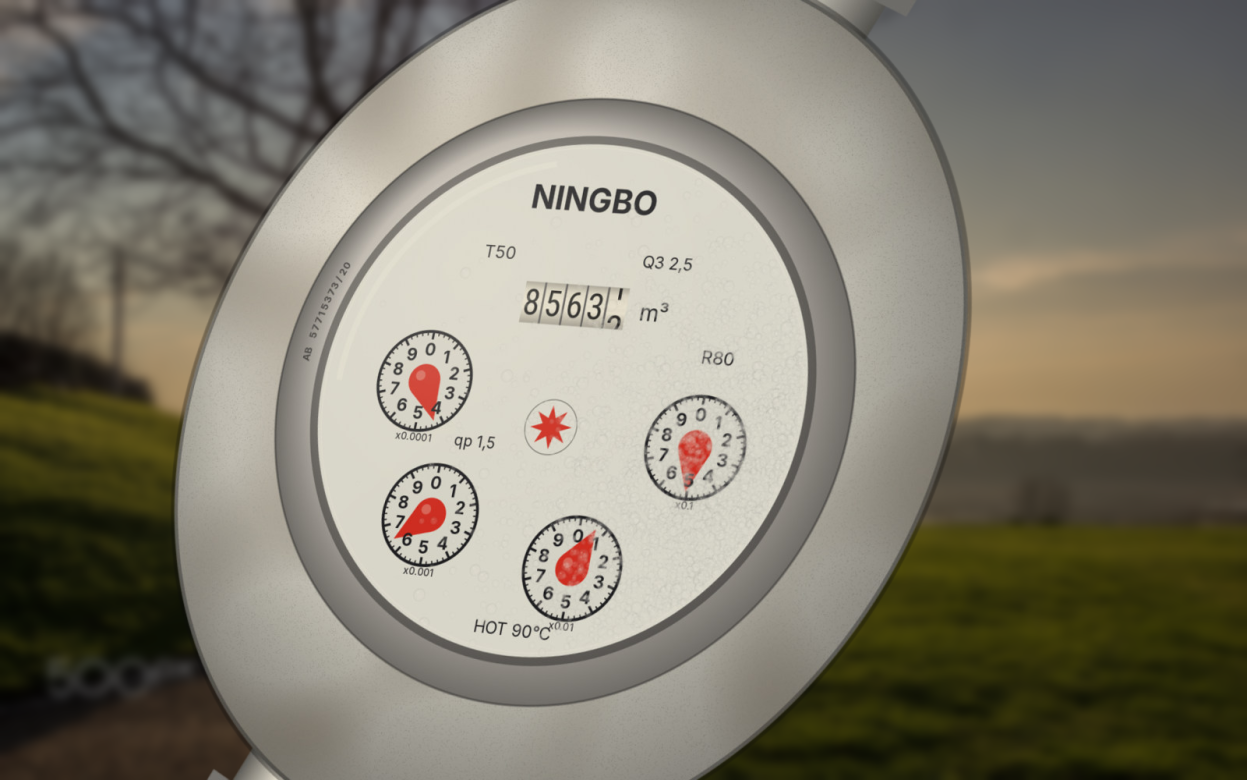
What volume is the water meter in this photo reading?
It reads 85631.5064 m³
